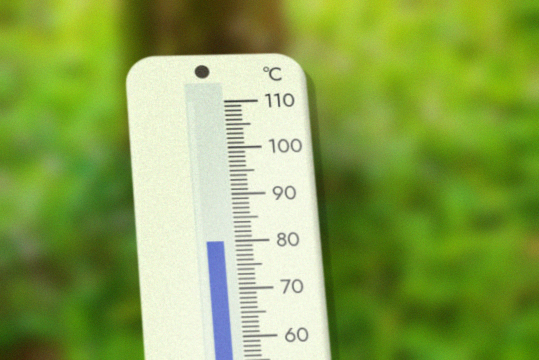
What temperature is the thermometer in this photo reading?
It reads 80 °C
